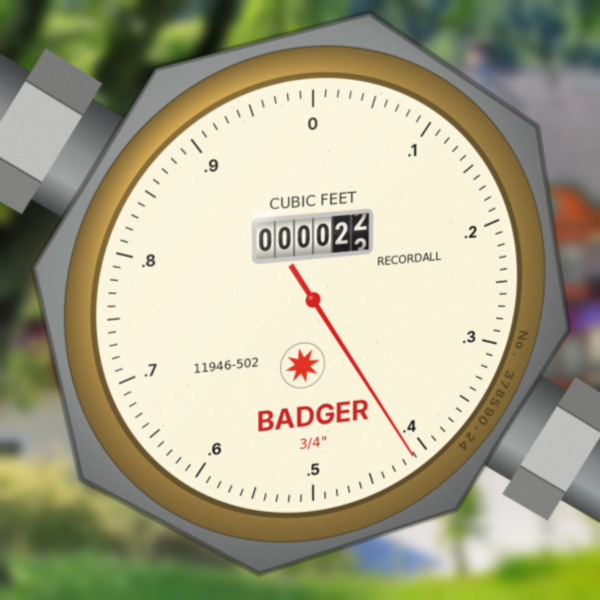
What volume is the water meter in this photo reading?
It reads 22.41 ft³
